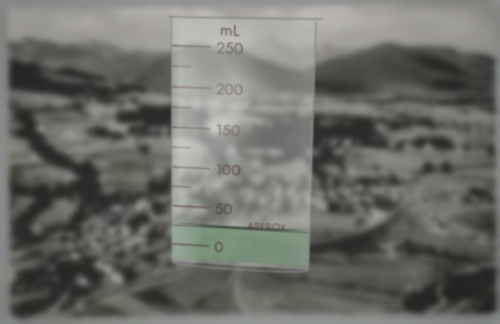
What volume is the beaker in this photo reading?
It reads 25 mL
